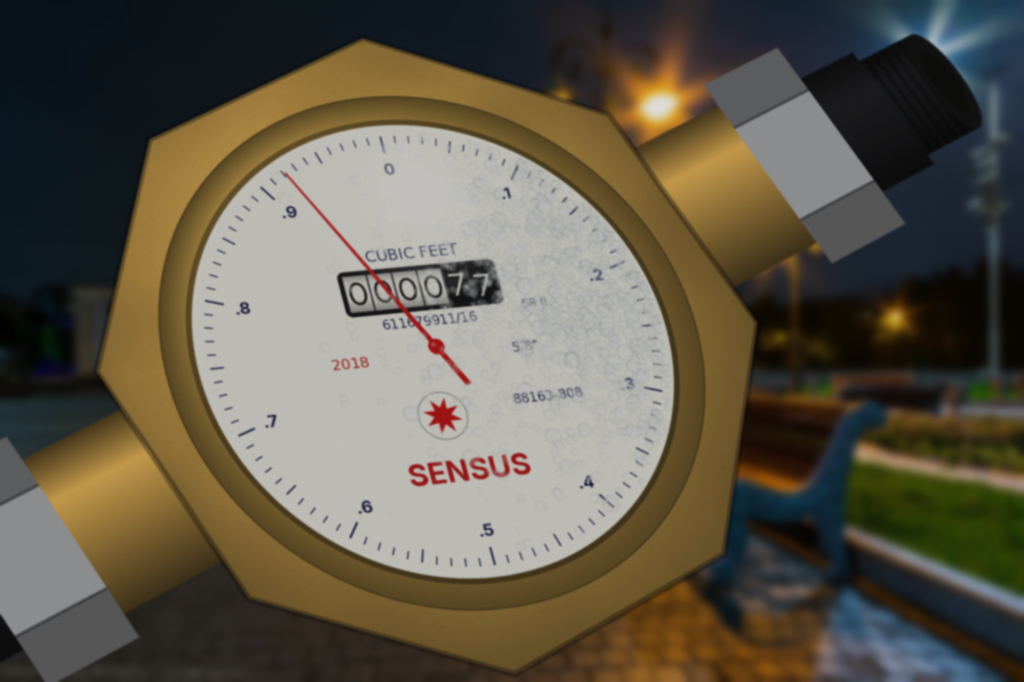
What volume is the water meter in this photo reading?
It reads 76.92 ft³
